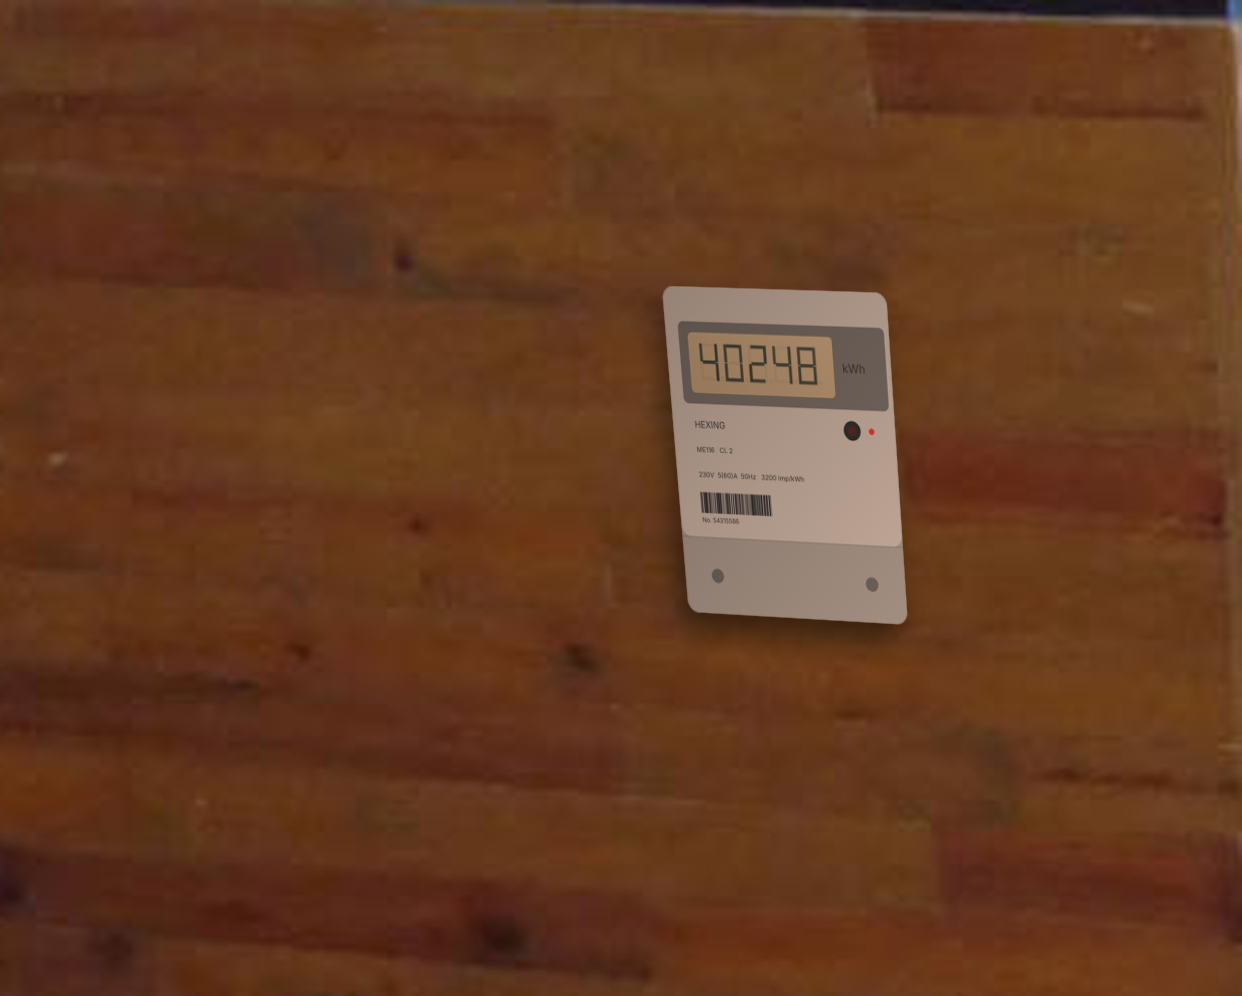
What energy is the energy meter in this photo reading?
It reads 40248 kWh
